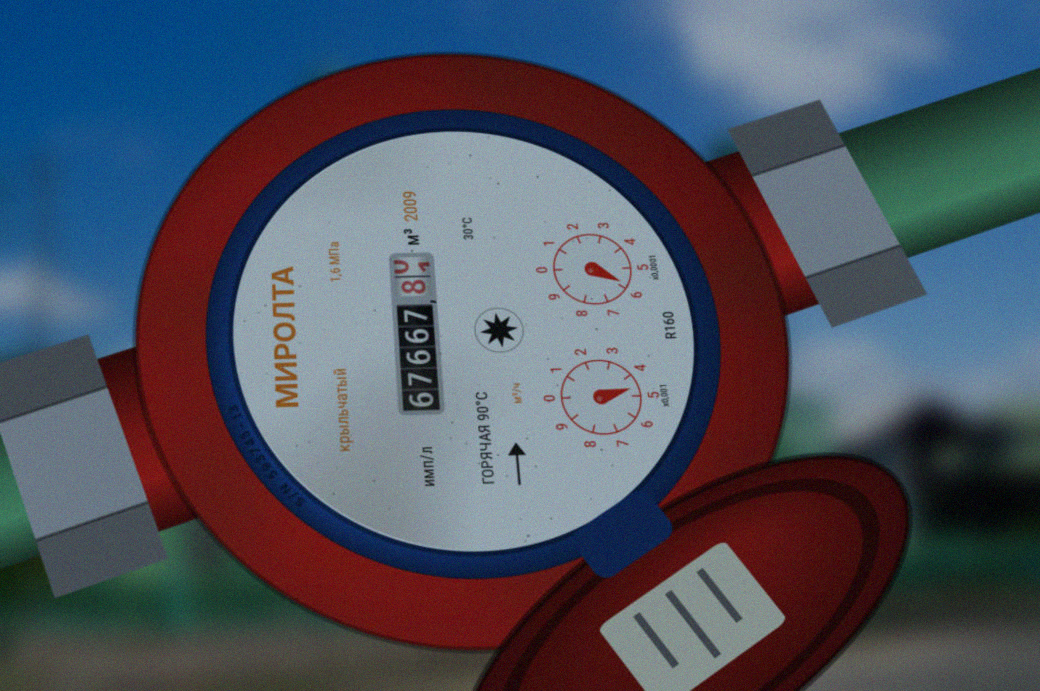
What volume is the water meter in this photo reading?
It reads 67667.8045 m³
